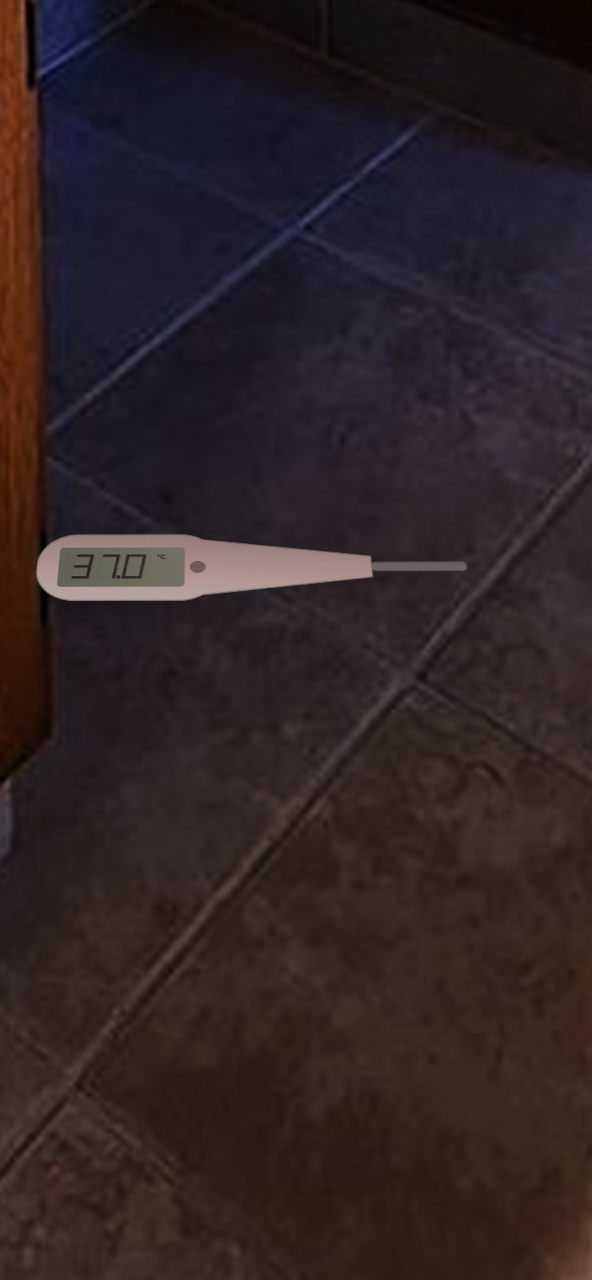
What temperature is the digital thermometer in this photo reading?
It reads 37.0 °C
